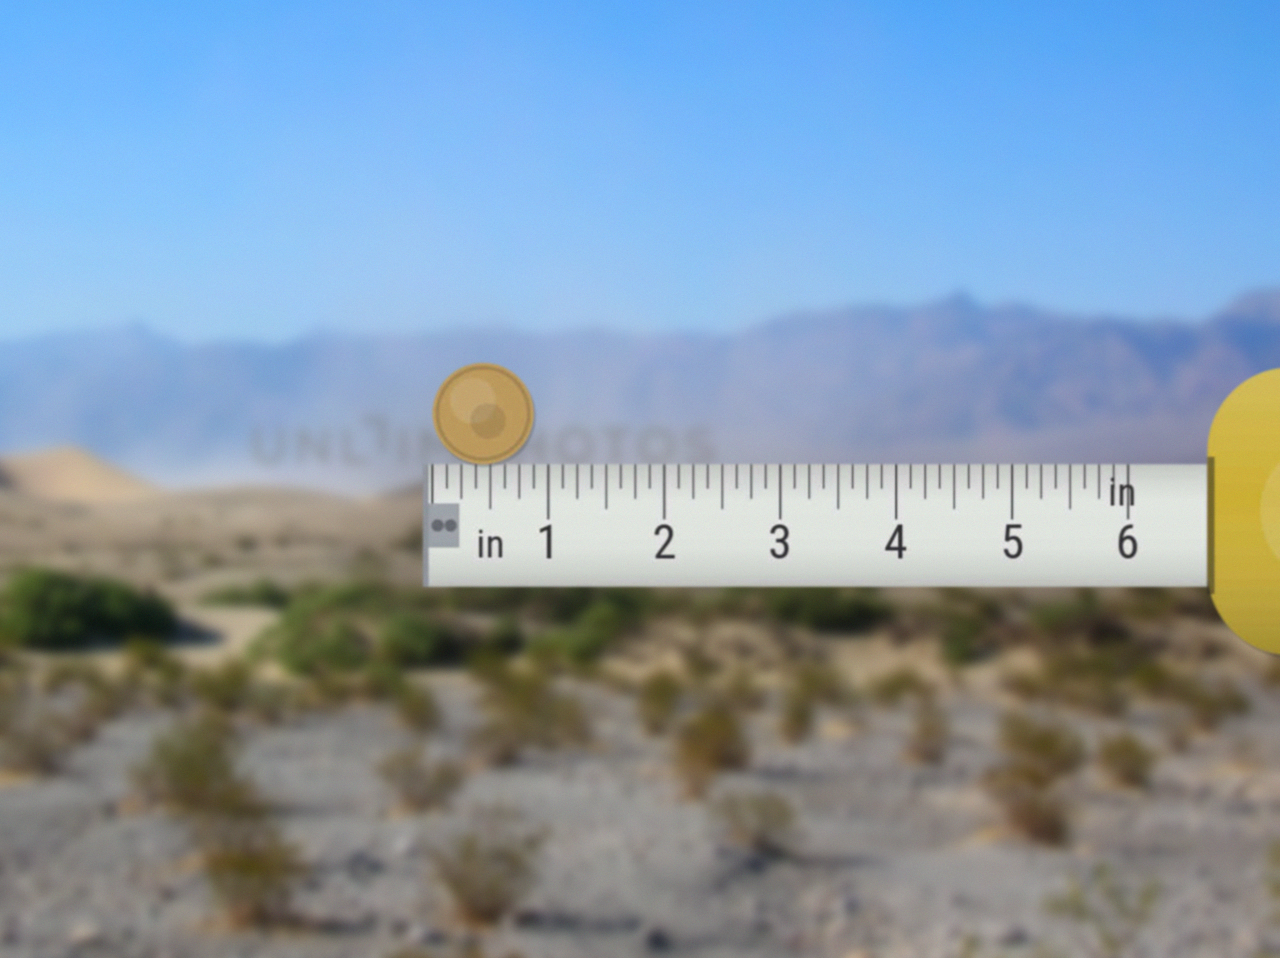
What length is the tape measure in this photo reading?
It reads 0.875 in
